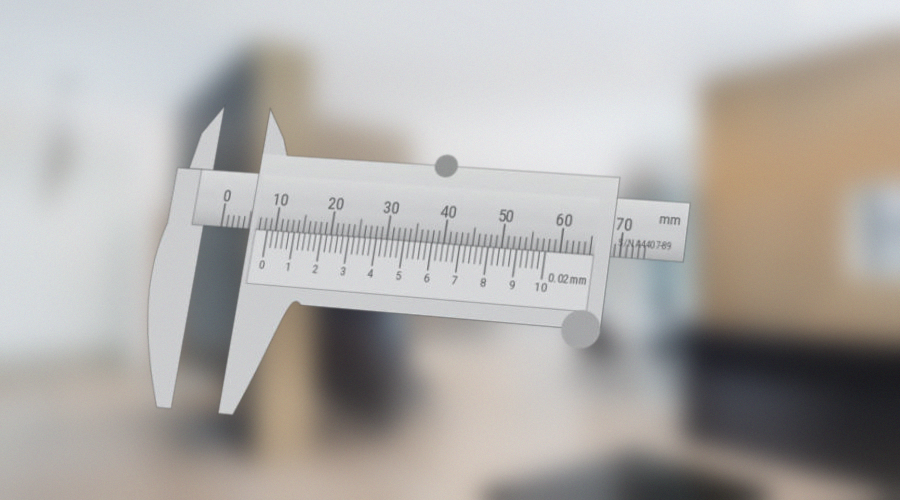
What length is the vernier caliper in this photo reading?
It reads 8.5 mm
